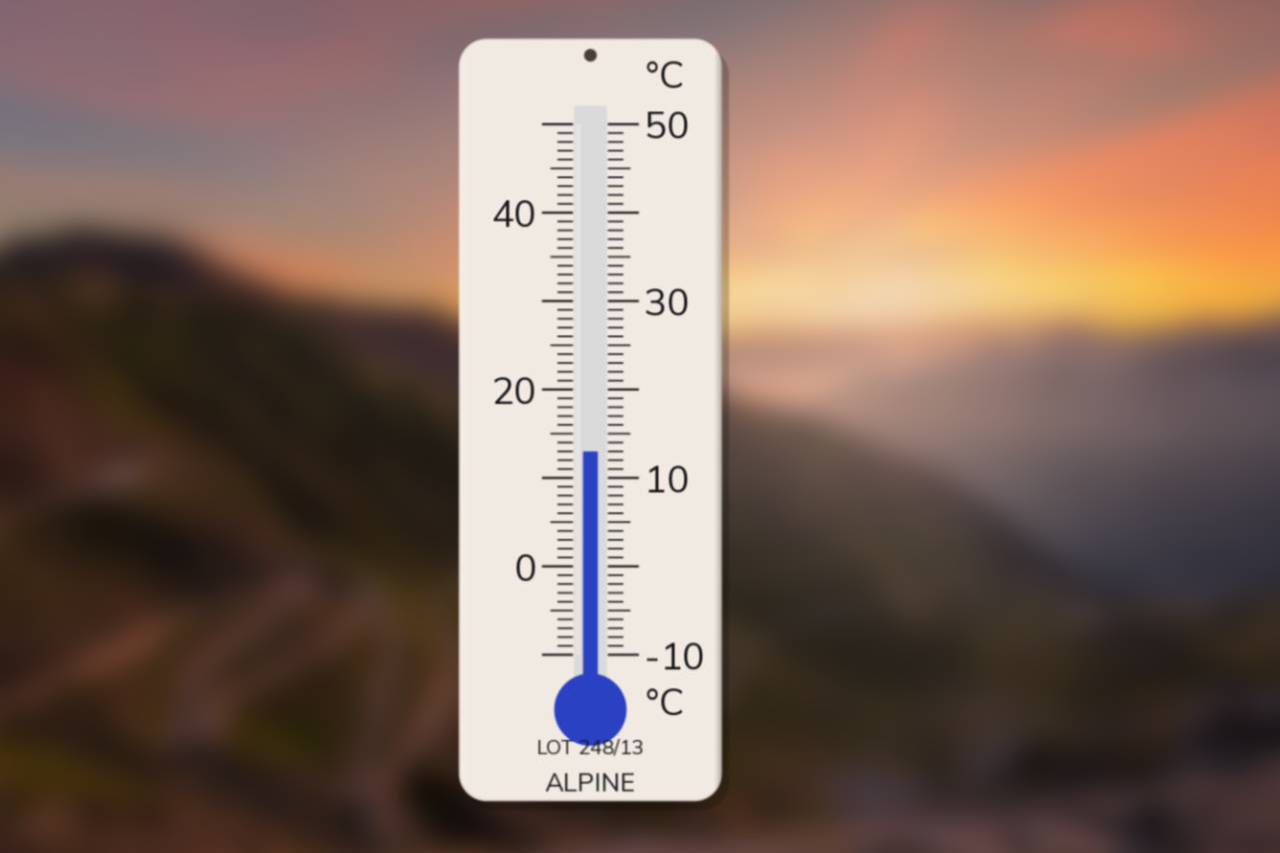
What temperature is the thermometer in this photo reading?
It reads 13 °C
